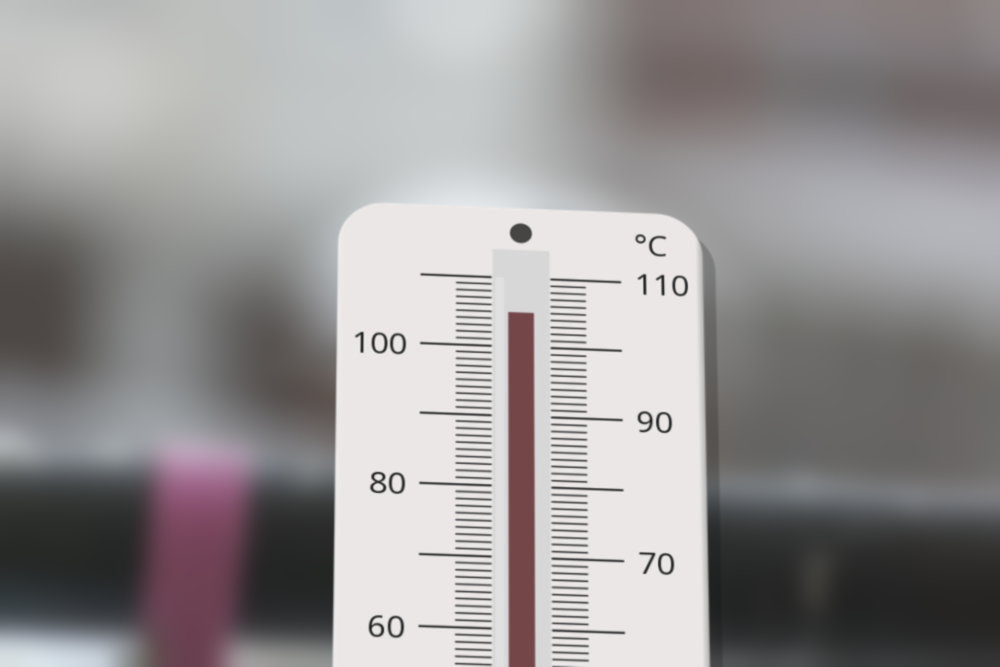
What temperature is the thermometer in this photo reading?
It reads 105 °C
